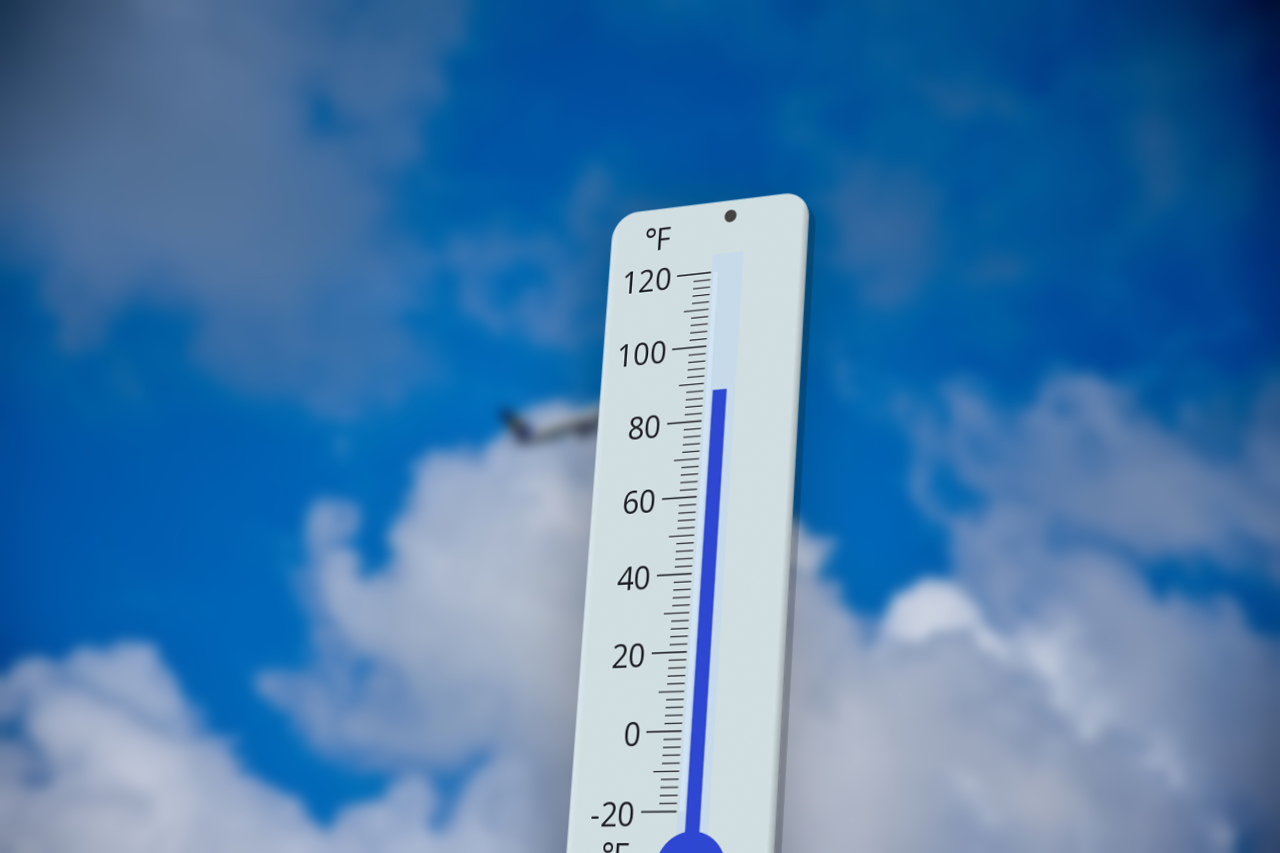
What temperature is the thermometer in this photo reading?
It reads 88 °F
